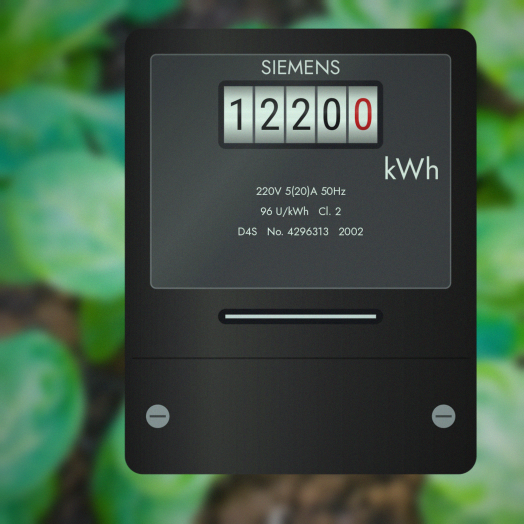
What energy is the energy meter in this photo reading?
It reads 1220.0 kWh
